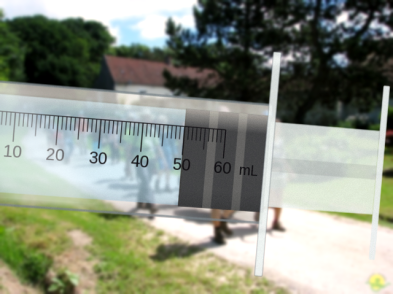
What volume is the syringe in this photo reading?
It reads 50 mL
